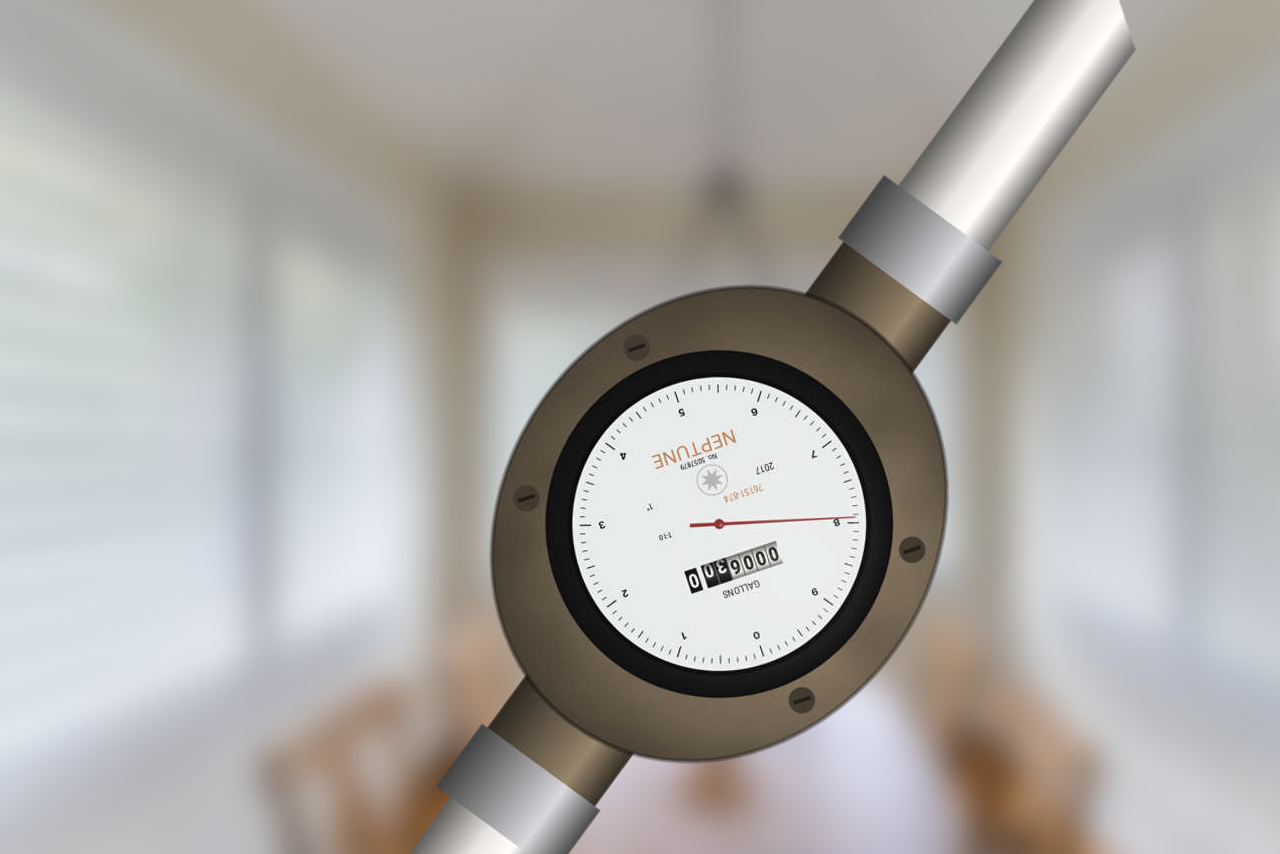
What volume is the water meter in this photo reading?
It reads 6297.9 gal
